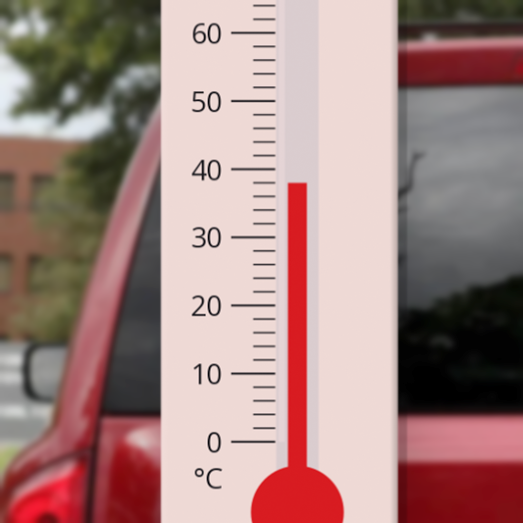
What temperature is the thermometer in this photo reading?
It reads 38 °C
